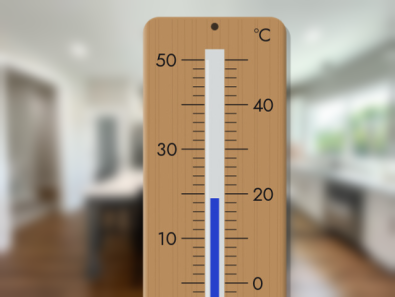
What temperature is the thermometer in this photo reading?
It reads 19 °C
